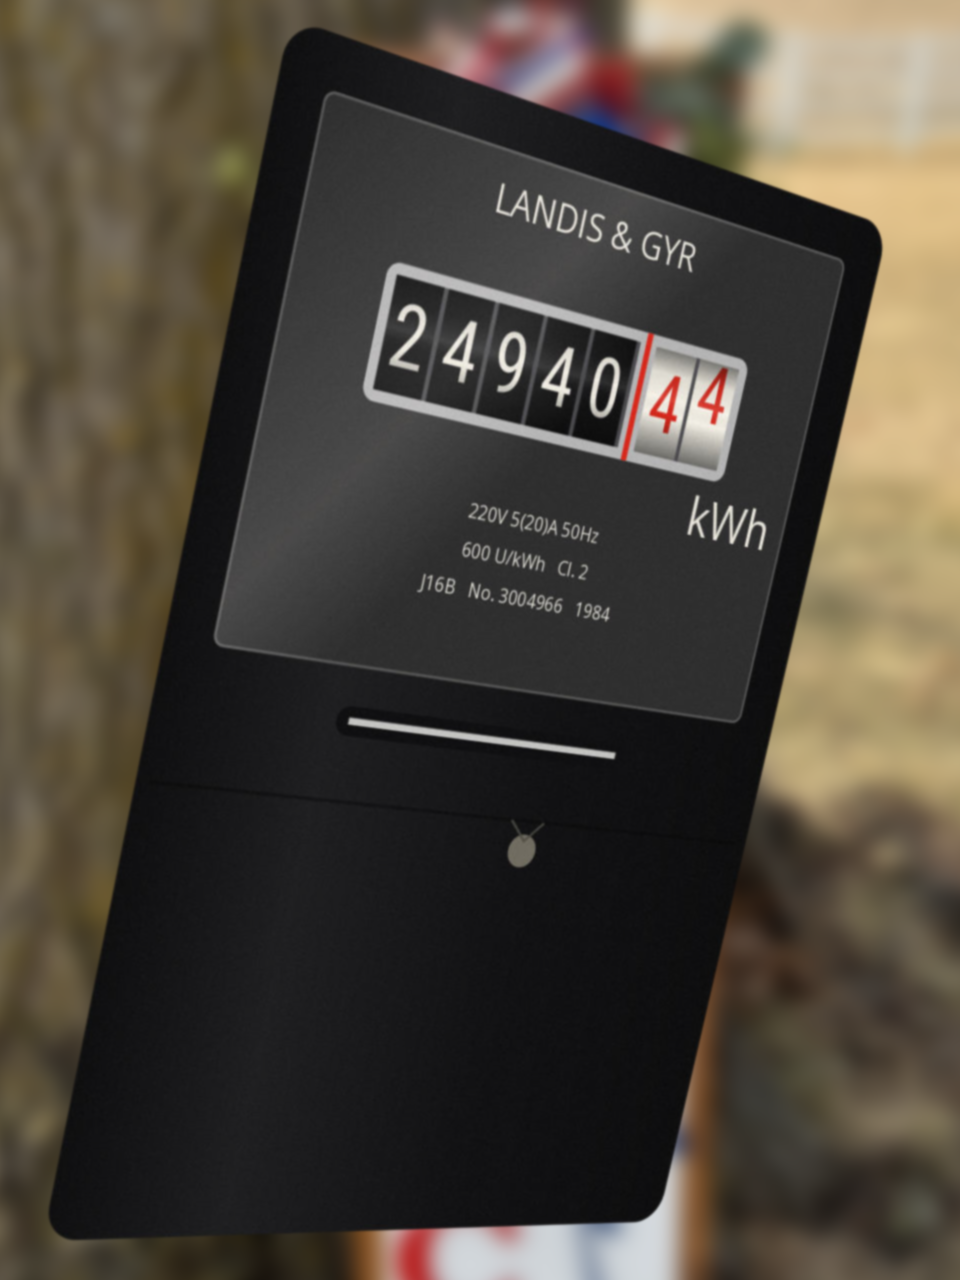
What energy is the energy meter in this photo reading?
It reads 24940.44 kWh
